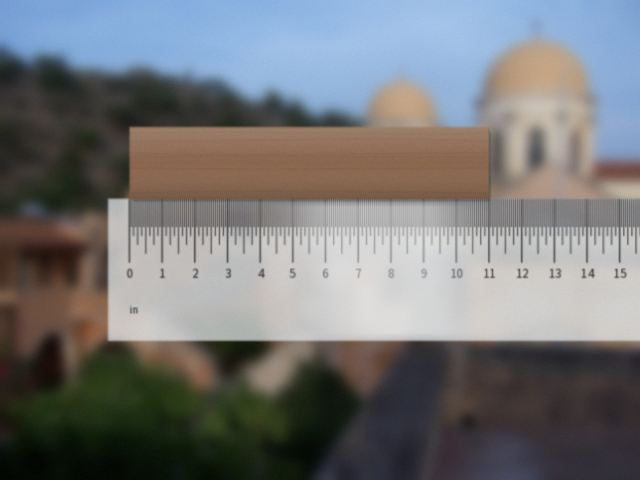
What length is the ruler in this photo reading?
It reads 11 in
